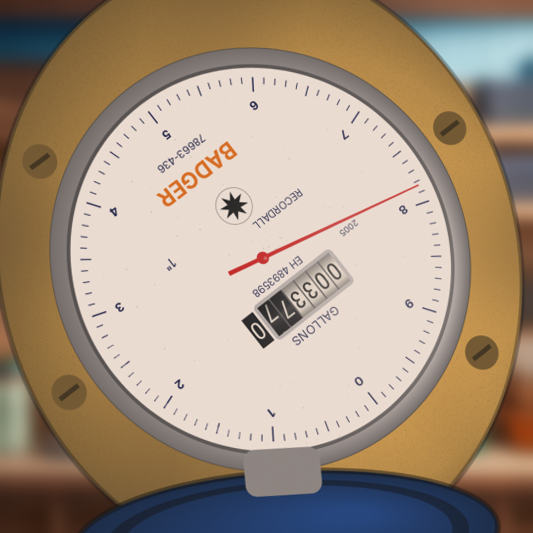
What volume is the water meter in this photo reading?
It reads 33767.8 gal
